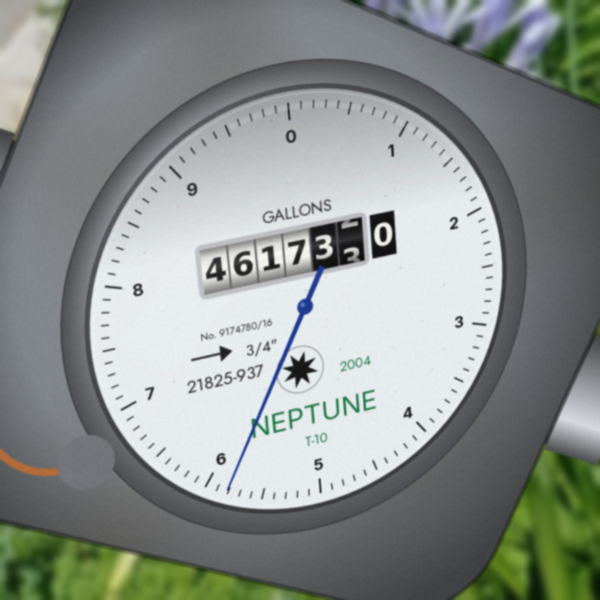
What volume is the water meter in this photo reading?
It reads 4617325.8 gal
